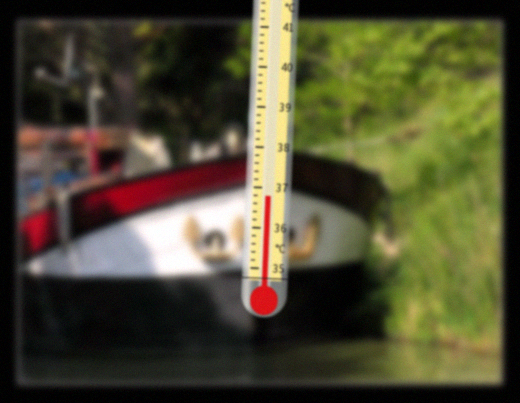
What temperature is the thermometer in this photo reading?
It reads 36.8 °C
